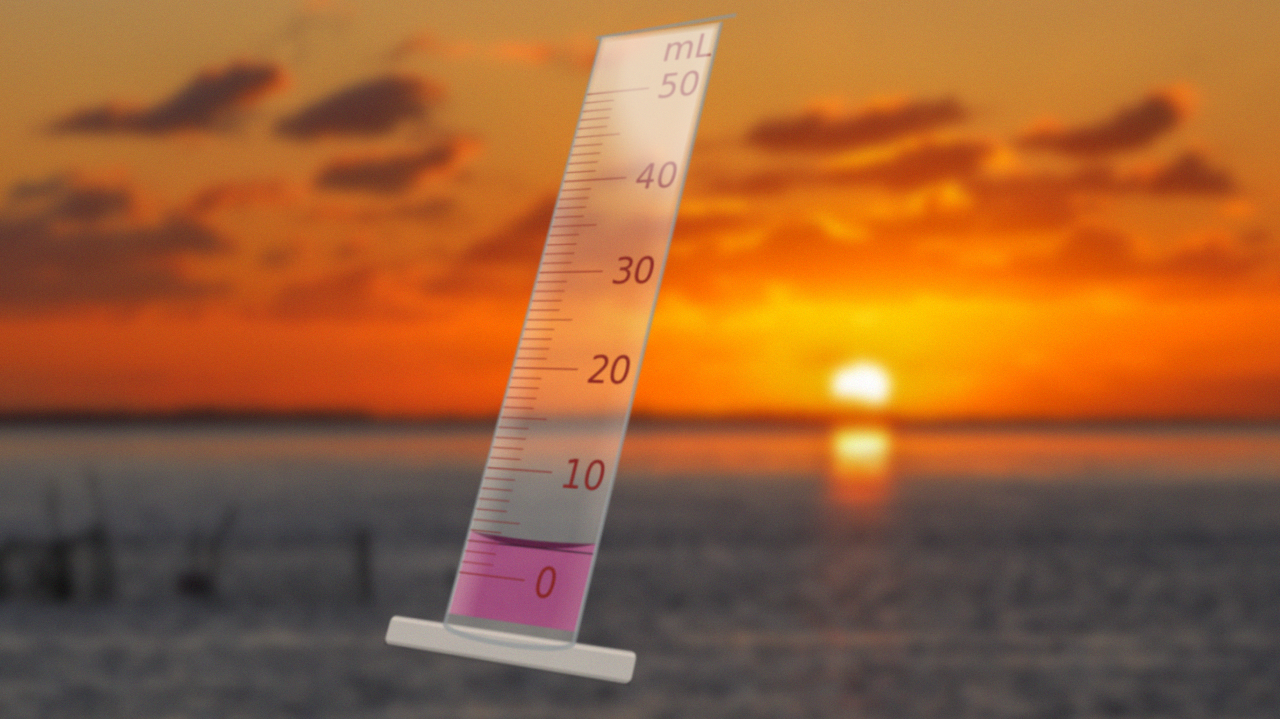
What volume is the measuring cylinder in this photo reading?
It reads 3 mL
